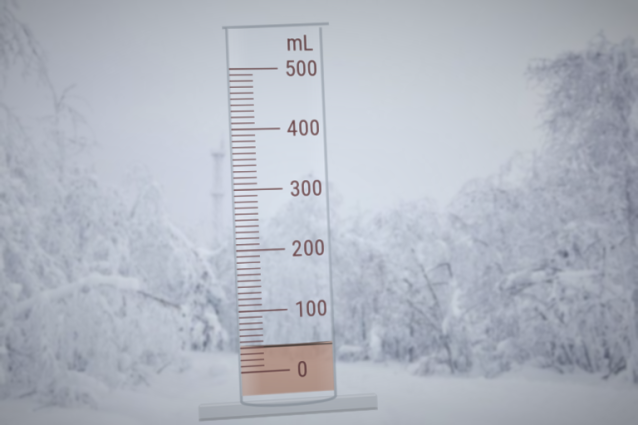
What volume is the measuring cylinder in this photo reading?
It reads 40 mL
